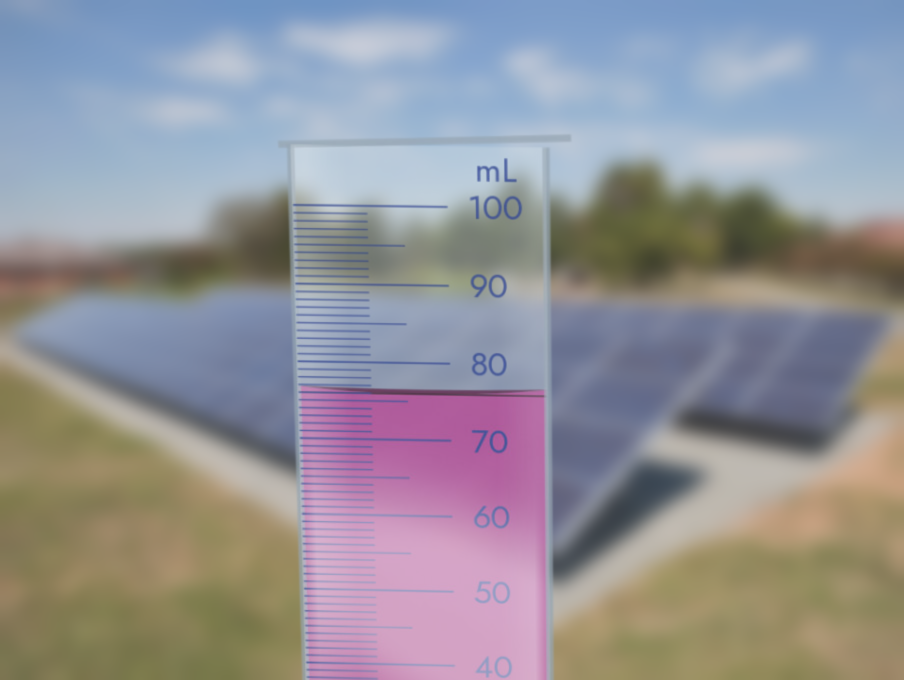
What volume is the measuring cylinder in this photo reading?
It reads 76 mL
